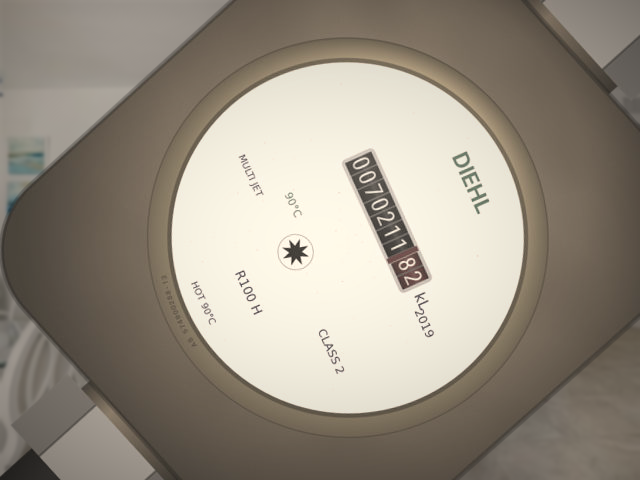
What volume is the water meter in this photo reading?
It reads 70211.82 kL
